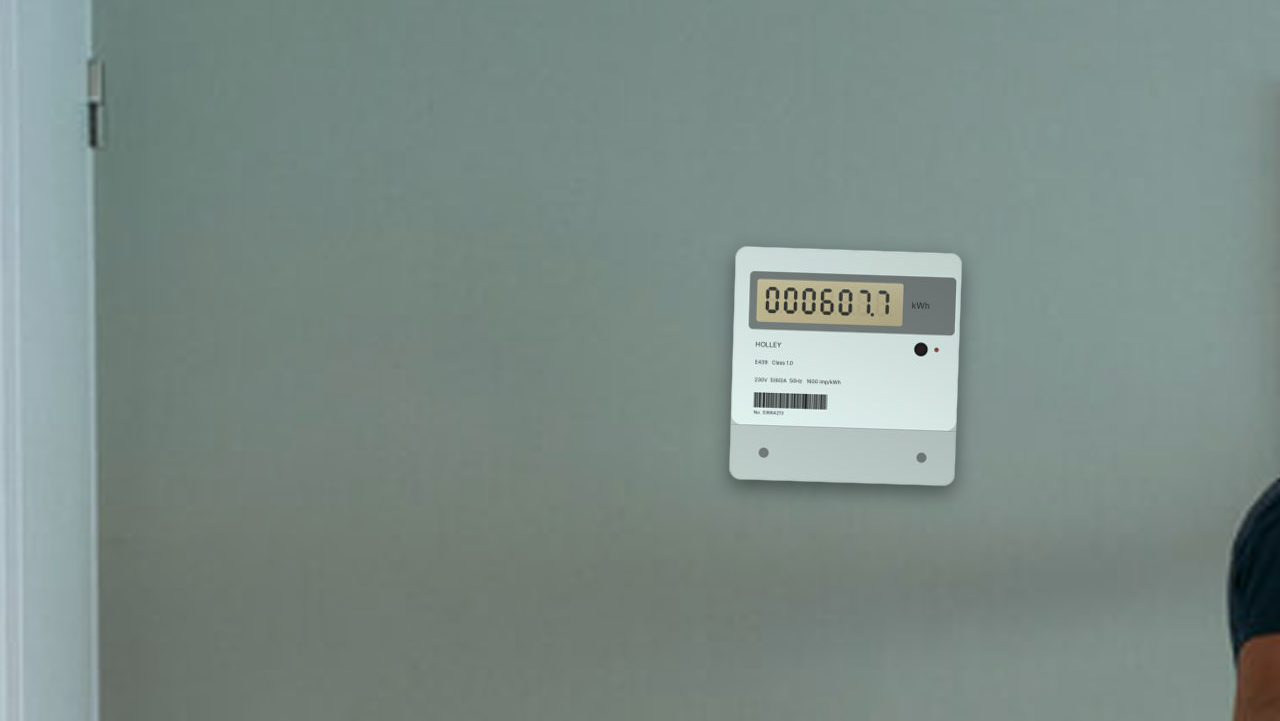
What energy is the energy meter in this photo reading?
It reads 607.7 kWh
